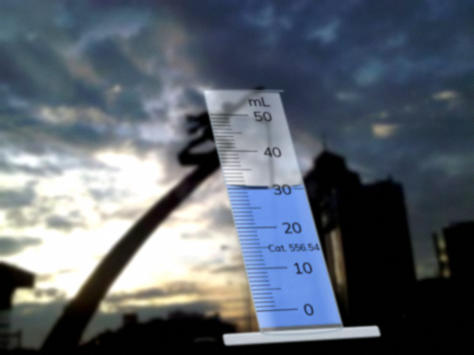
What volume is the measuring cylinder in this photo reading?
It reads 30 mL
